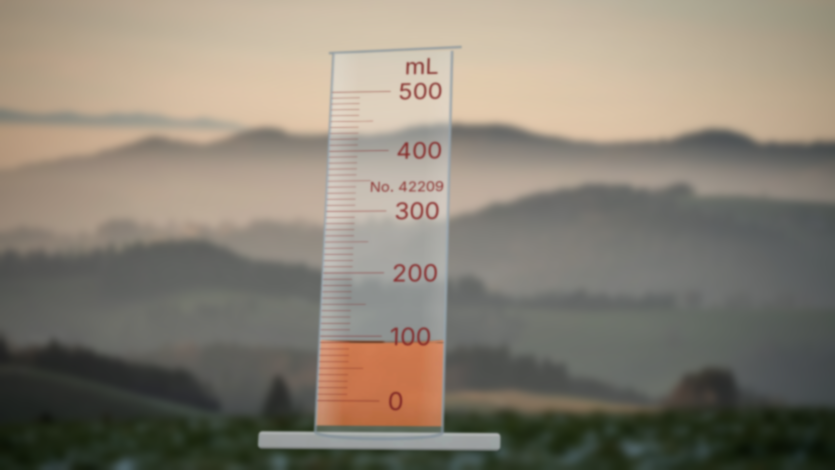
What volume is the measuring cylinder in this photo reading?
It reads 90 mL
